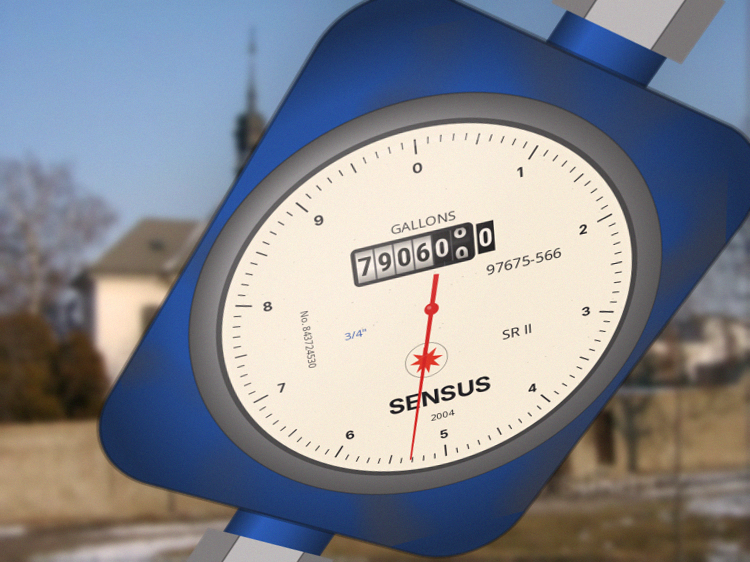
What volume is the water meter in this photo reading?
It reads 7906085.3 gal
